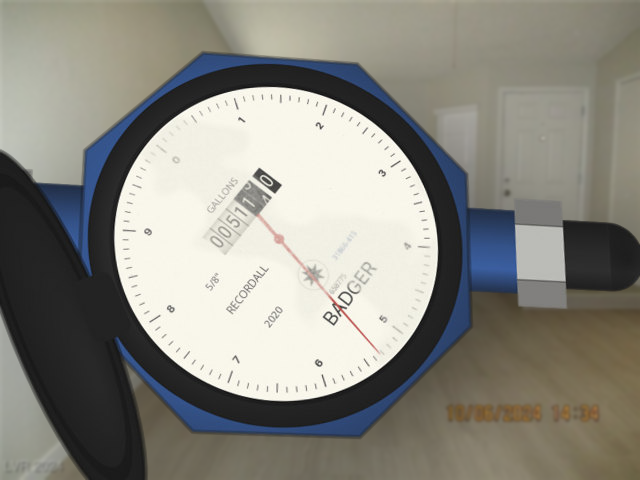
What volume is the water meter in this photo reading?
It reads 51135.3 gal
